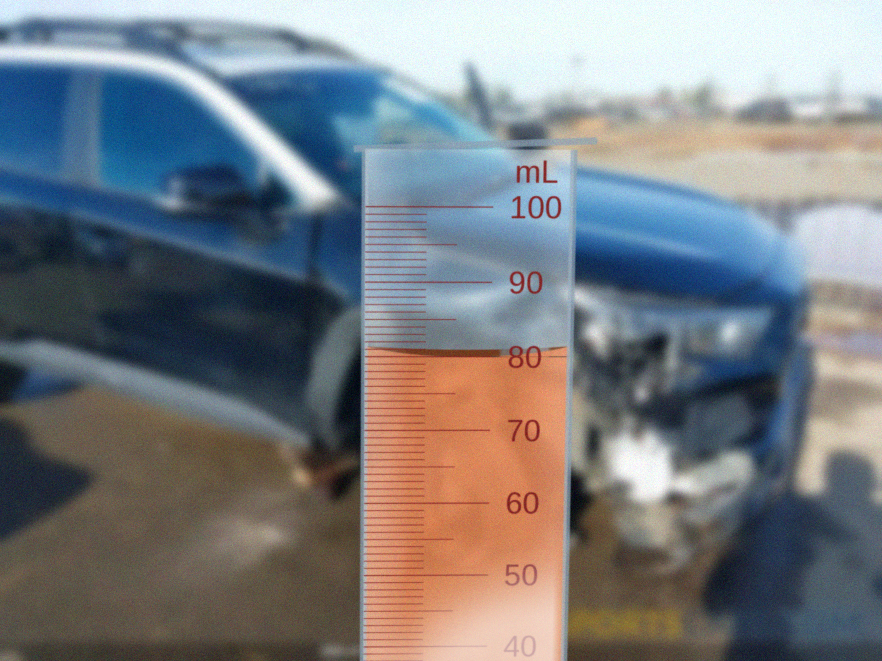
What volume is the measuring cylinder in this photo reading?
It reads 80 mL
